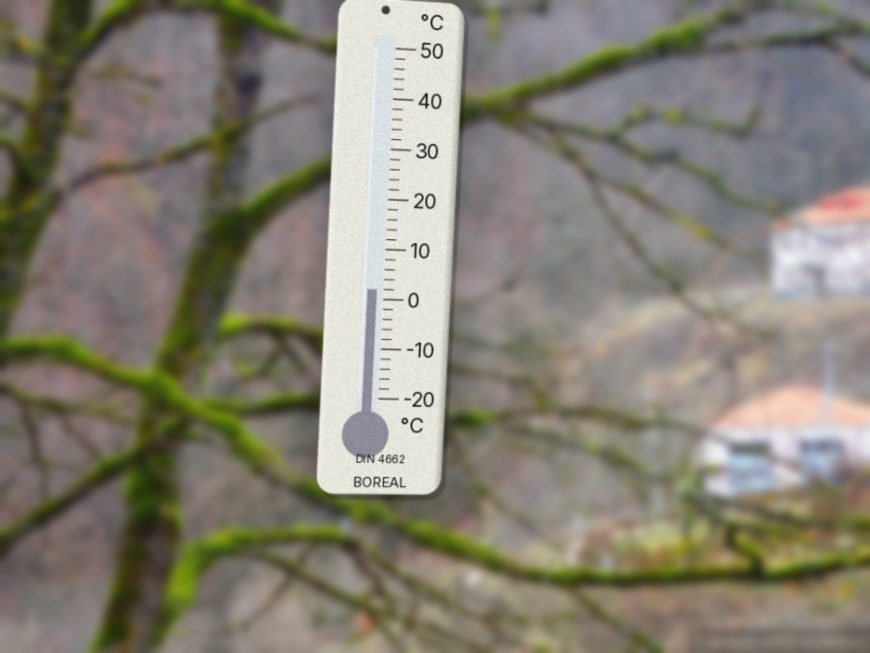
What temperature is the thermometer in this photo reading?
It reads 2 °C
